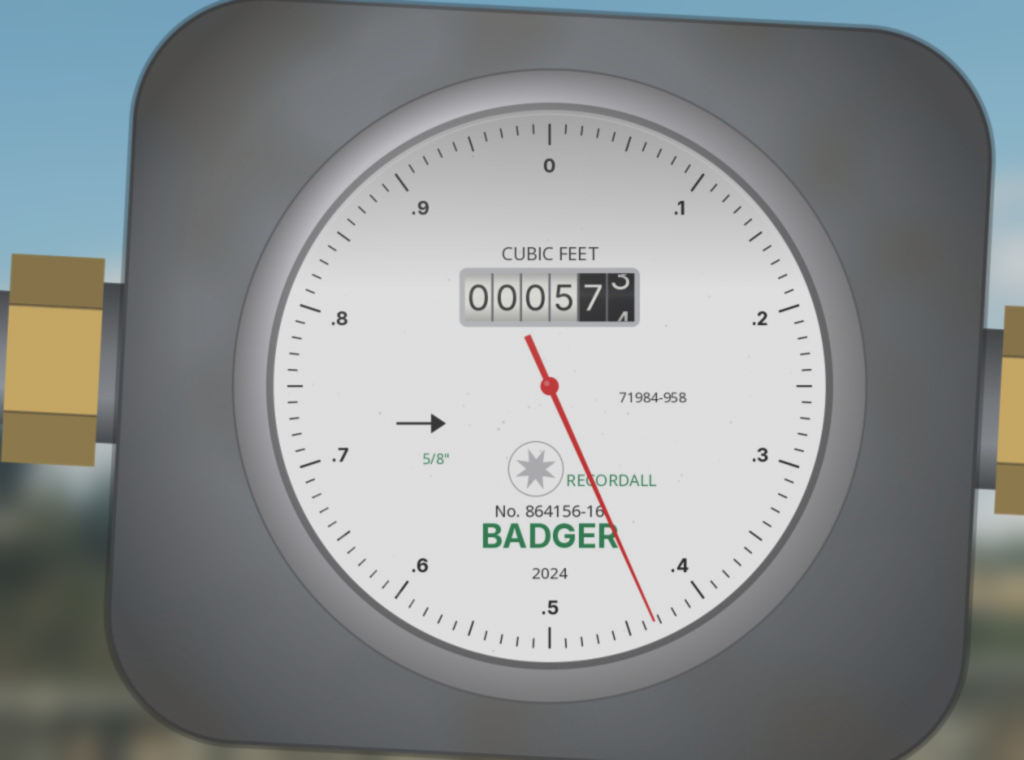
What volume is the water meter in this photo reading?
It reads 573.43 ft³
